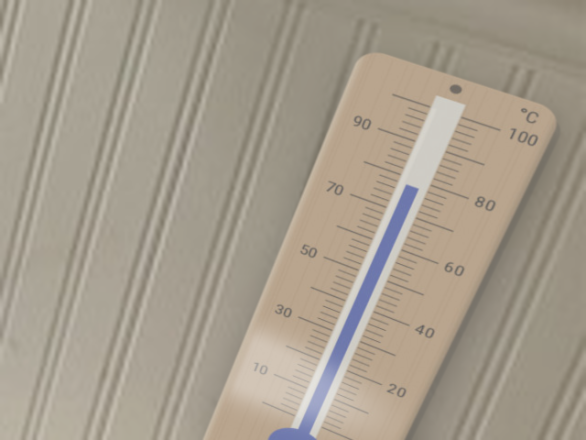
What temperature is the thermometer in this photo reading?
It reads 78 °C
